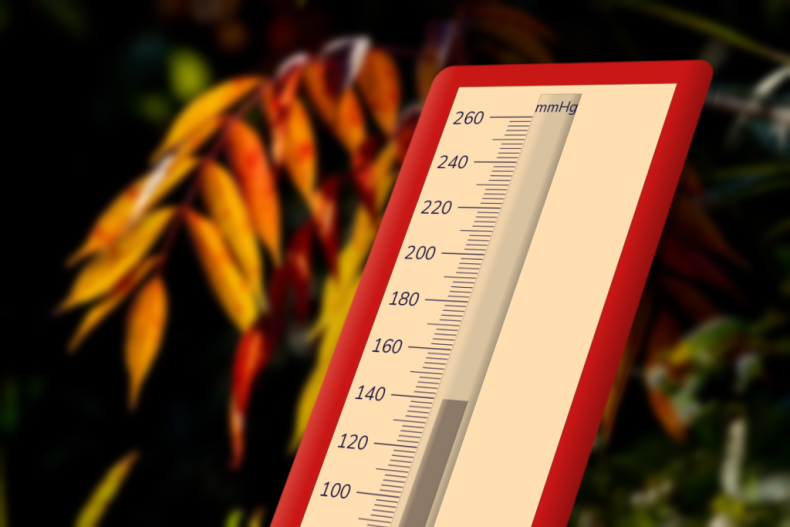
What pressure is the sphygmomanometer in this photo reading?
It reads 140 mmHg
